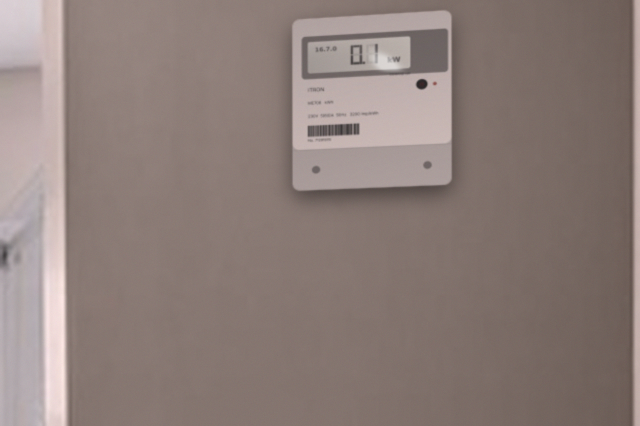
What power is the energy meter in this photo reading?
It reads 0.1 kW
